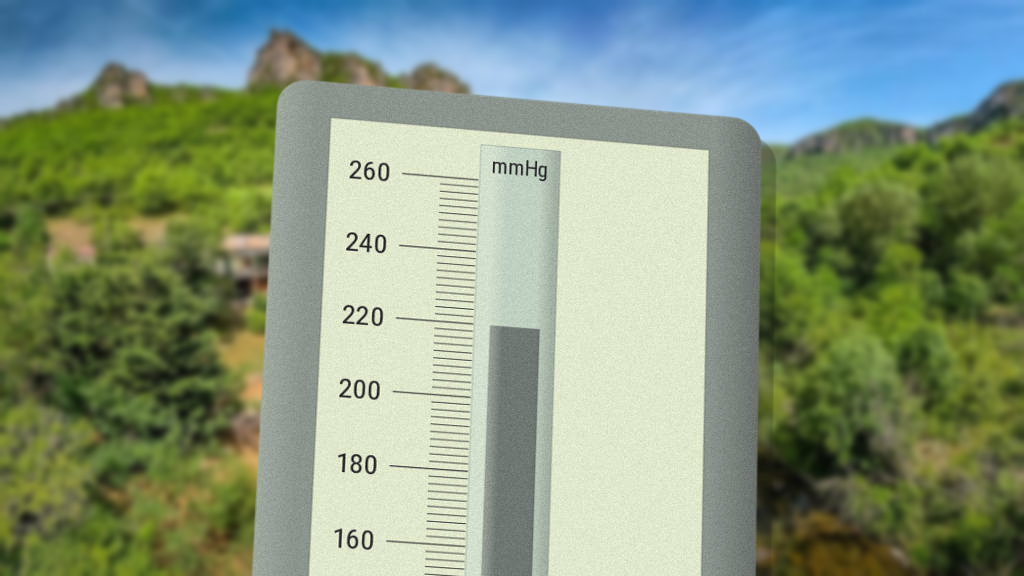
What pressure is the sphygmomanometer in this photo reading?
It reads 220 mmHg
